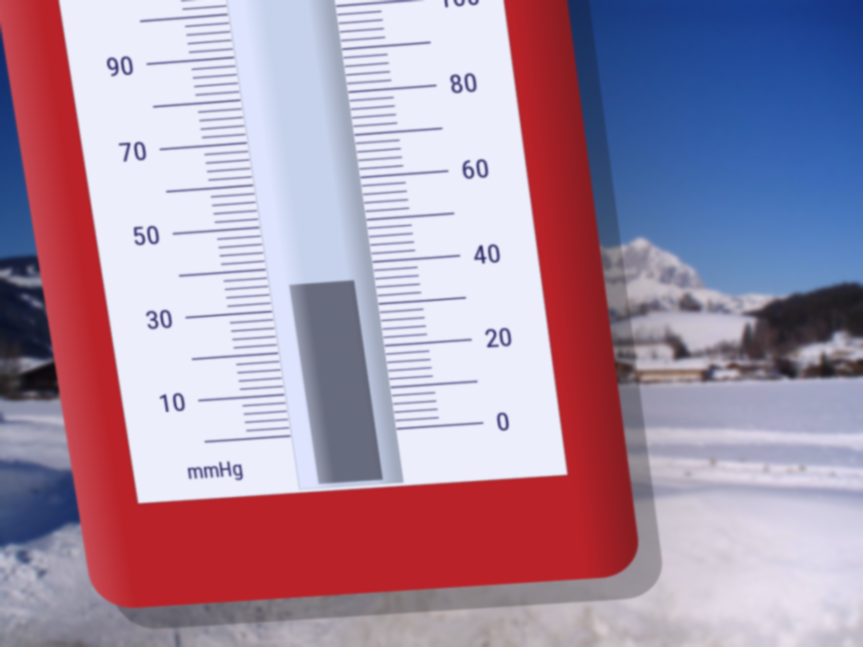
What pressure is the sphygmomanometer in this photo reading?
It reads 36 mmHg
